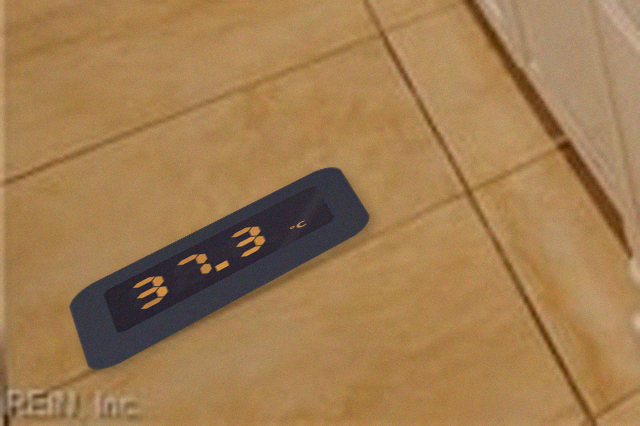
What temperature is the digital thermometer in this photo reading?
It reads 37.3 °C
